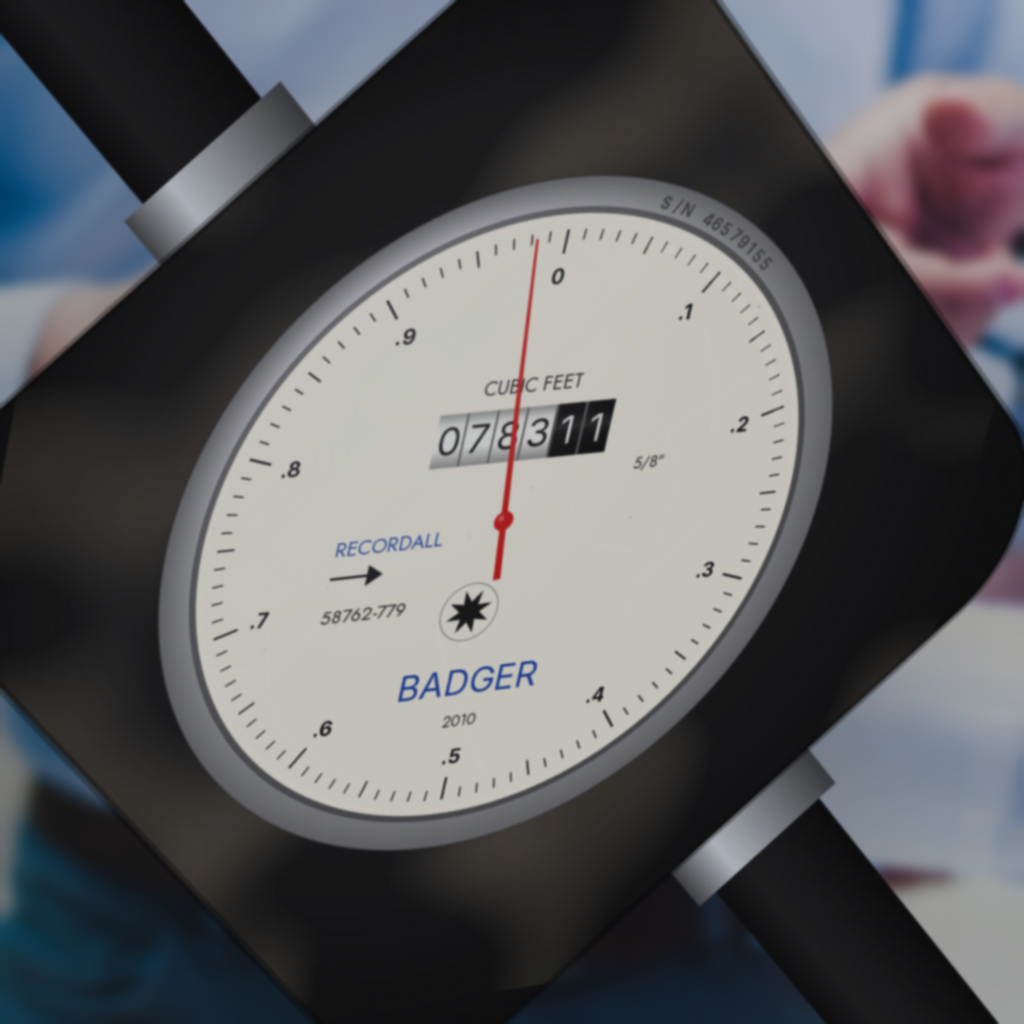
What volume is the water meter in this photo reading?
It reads 78310.98 ft³
